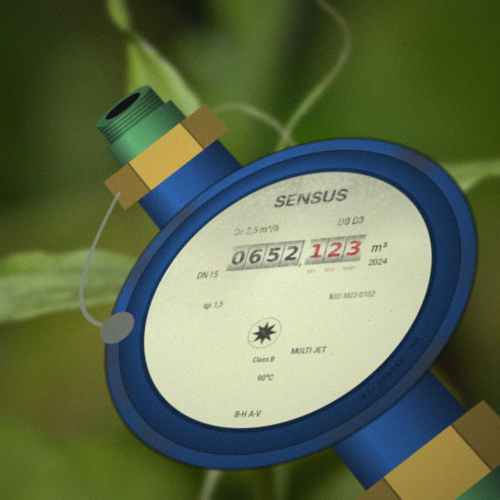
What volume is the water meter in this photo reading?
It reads 652.123 m³
